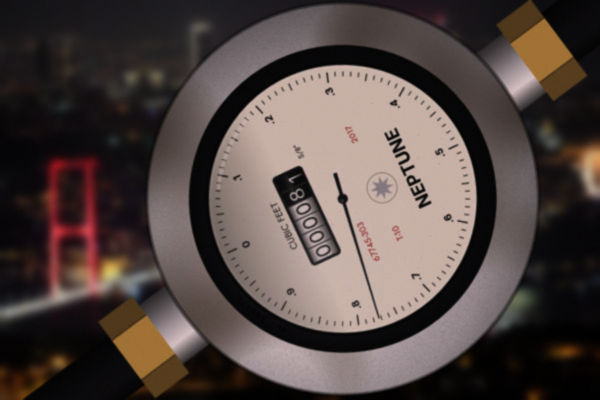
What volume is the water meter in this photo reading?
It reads 80.77 ft³
